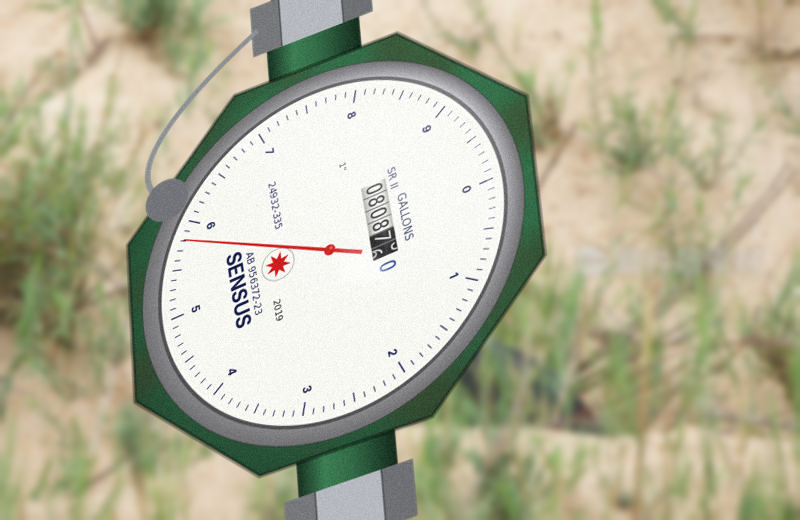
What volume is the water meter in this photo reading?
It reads 808755.8 gal
